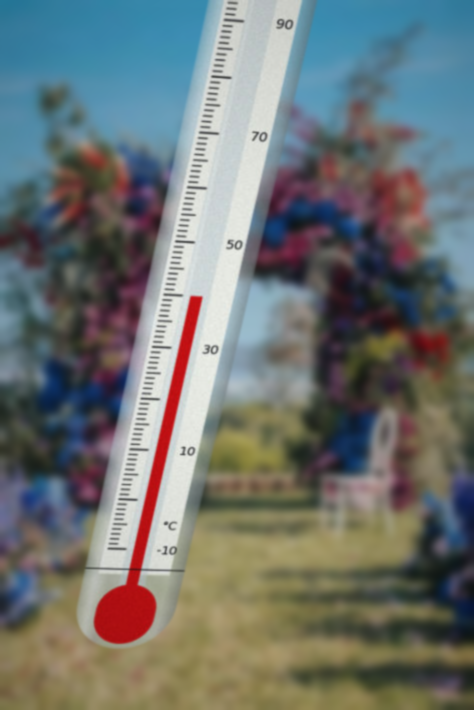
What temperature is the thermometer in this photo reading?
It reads 40 °C
